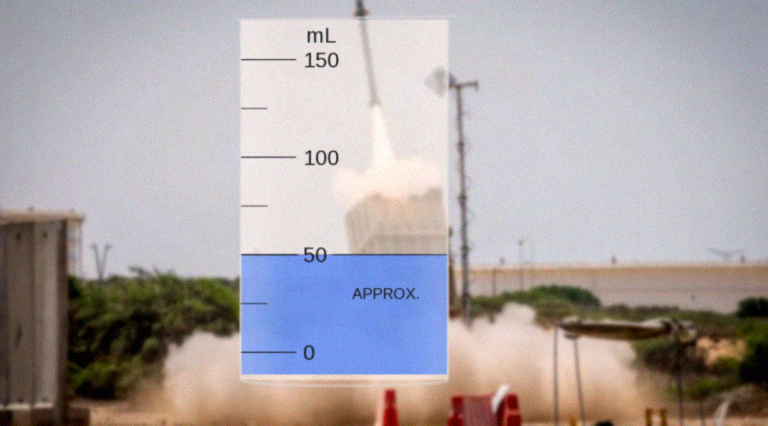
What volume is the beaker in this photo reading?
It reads 50 mL
